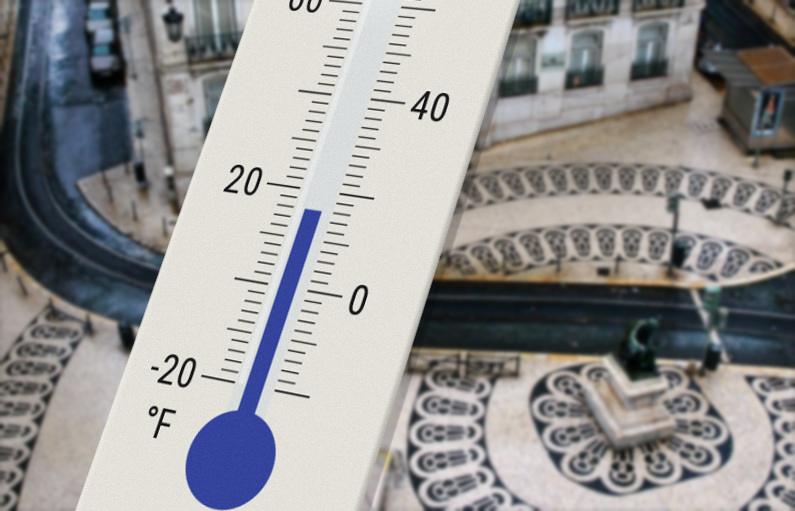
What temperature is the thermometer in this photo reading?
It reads 16 °F
